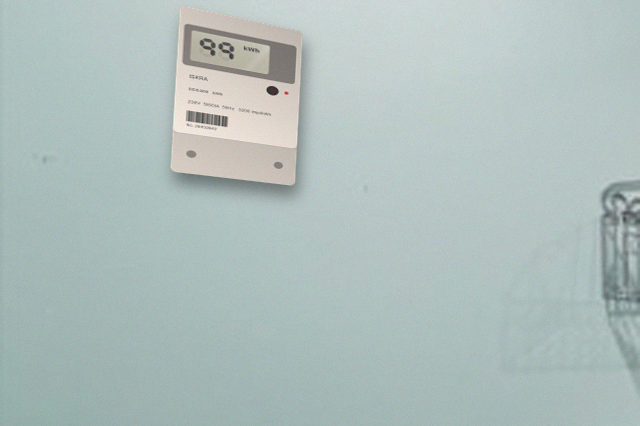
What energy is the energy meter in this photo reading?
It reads 99 kWh
